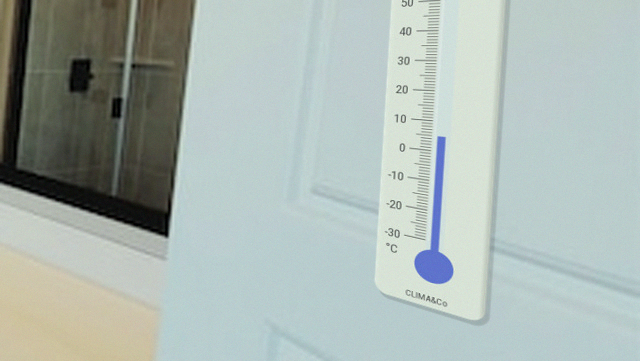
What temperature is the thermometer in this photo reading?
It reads 5 °C
